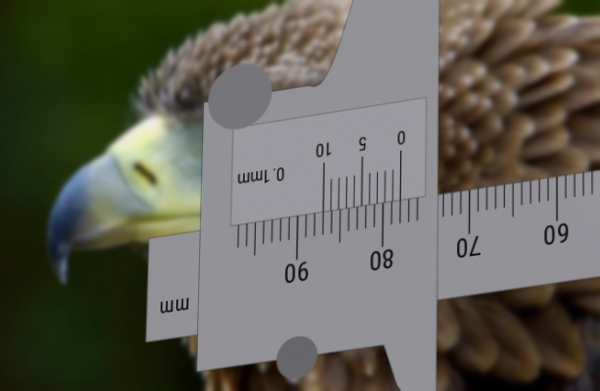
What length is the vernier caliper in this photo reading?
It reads 78.0 mm
